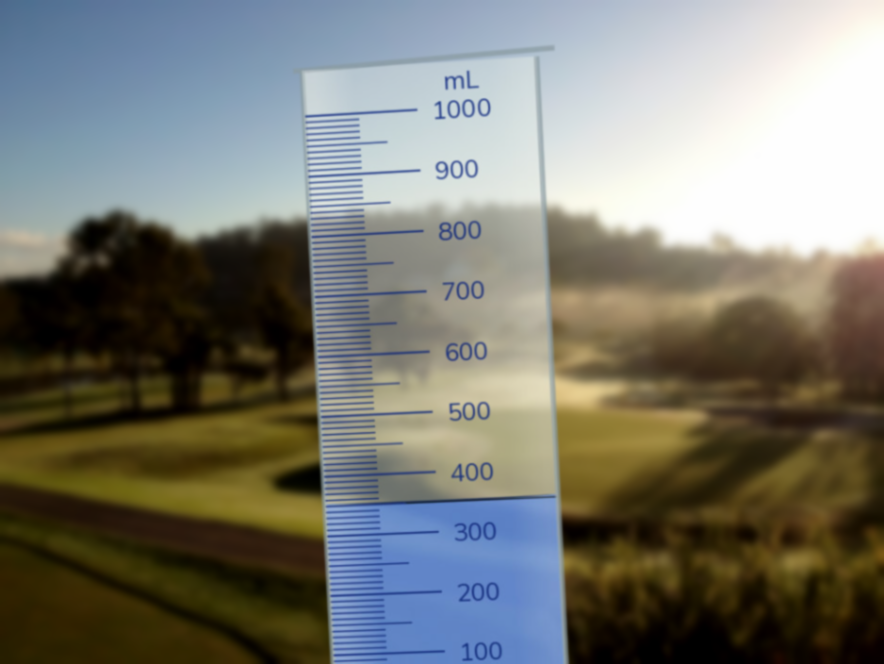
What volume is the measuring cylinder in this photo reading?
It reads 350 mL
